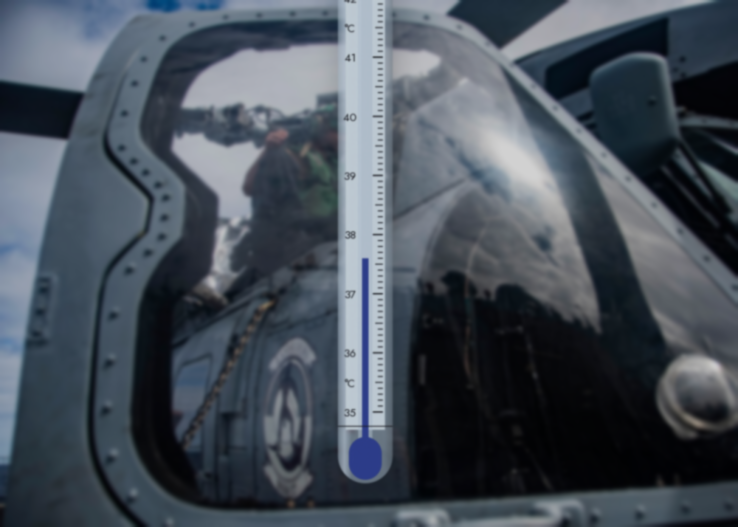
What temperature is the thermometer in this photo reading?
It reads 37.6 °C
